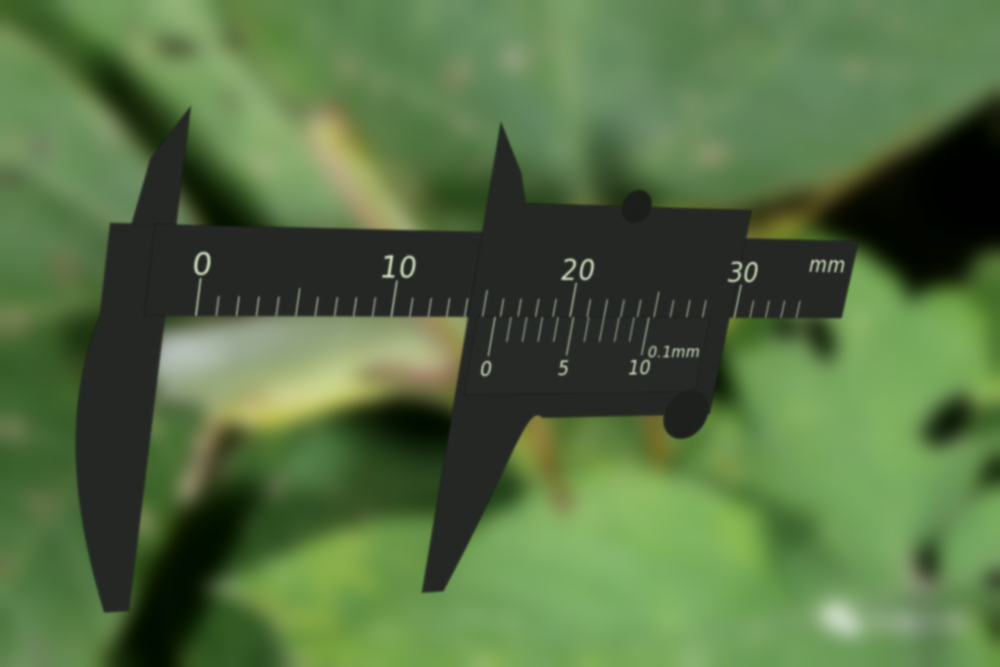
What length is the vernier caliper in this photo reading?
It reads 15.7 mm
